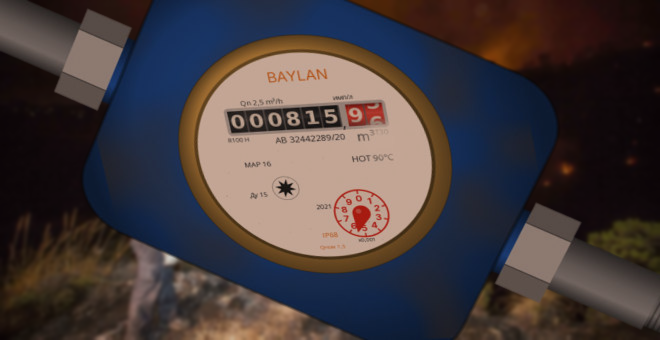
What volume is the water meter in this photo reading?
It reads 815.955 m³
